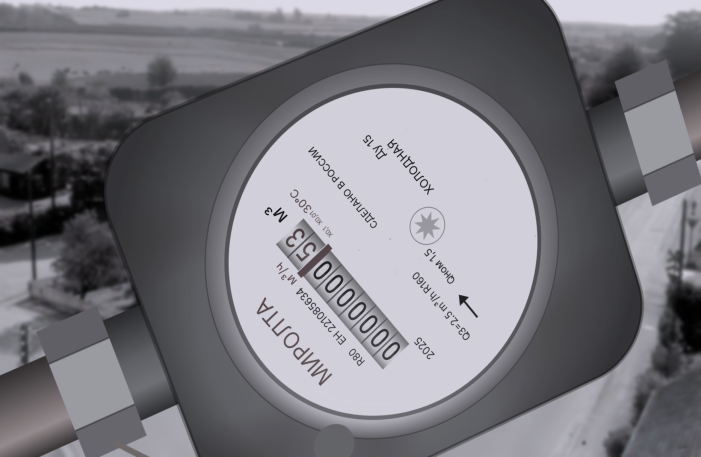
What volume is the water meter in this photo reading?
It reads 0.53 m³
